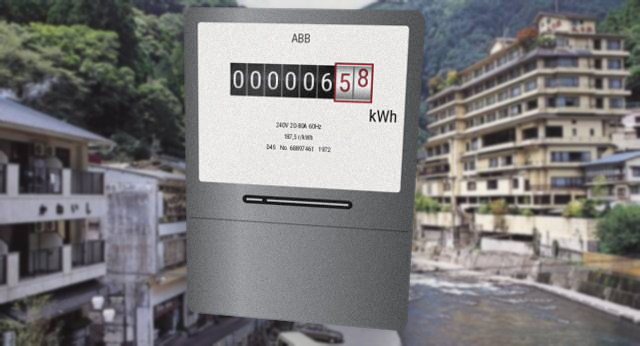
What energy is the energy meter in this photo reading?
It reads 6.58 kWh
